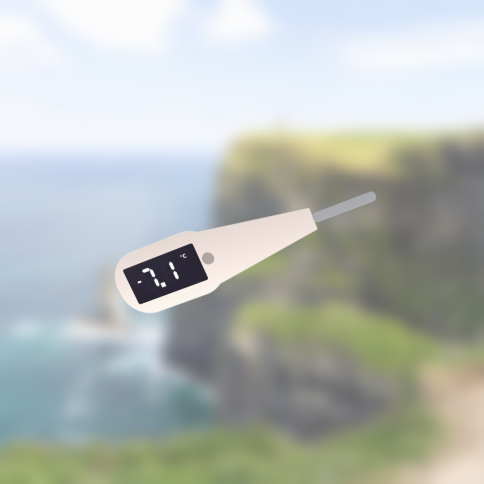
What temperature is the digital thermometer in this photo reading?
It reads -7.1 °C
